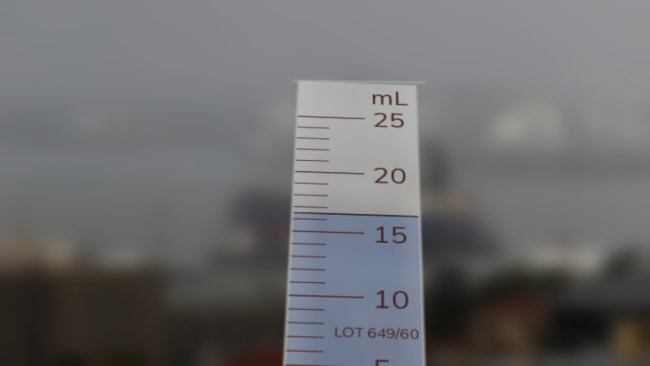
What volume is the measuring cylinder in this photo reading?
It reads 16.5 mL
